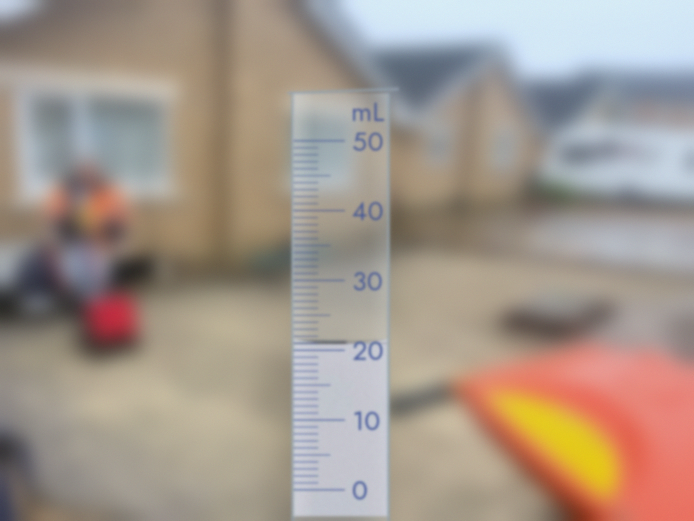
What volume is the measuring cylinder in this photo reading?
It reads 21 mL
